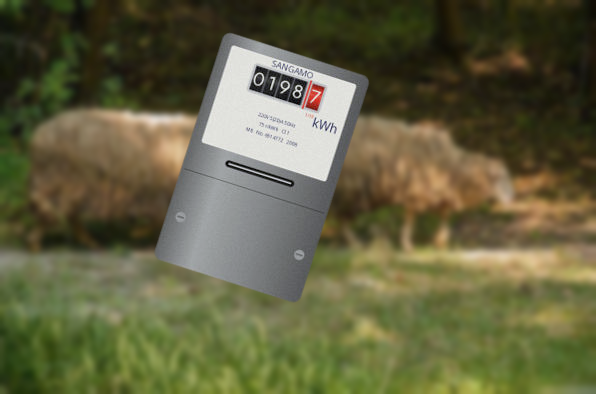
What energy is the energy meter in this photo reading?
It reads 198.7 kWh
